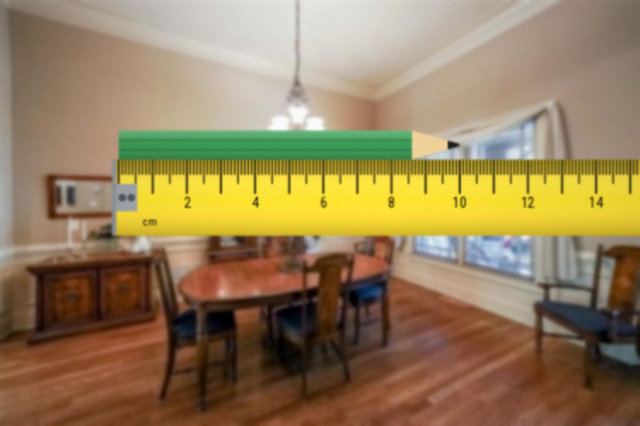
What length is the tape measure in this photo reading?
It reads 10 cm
